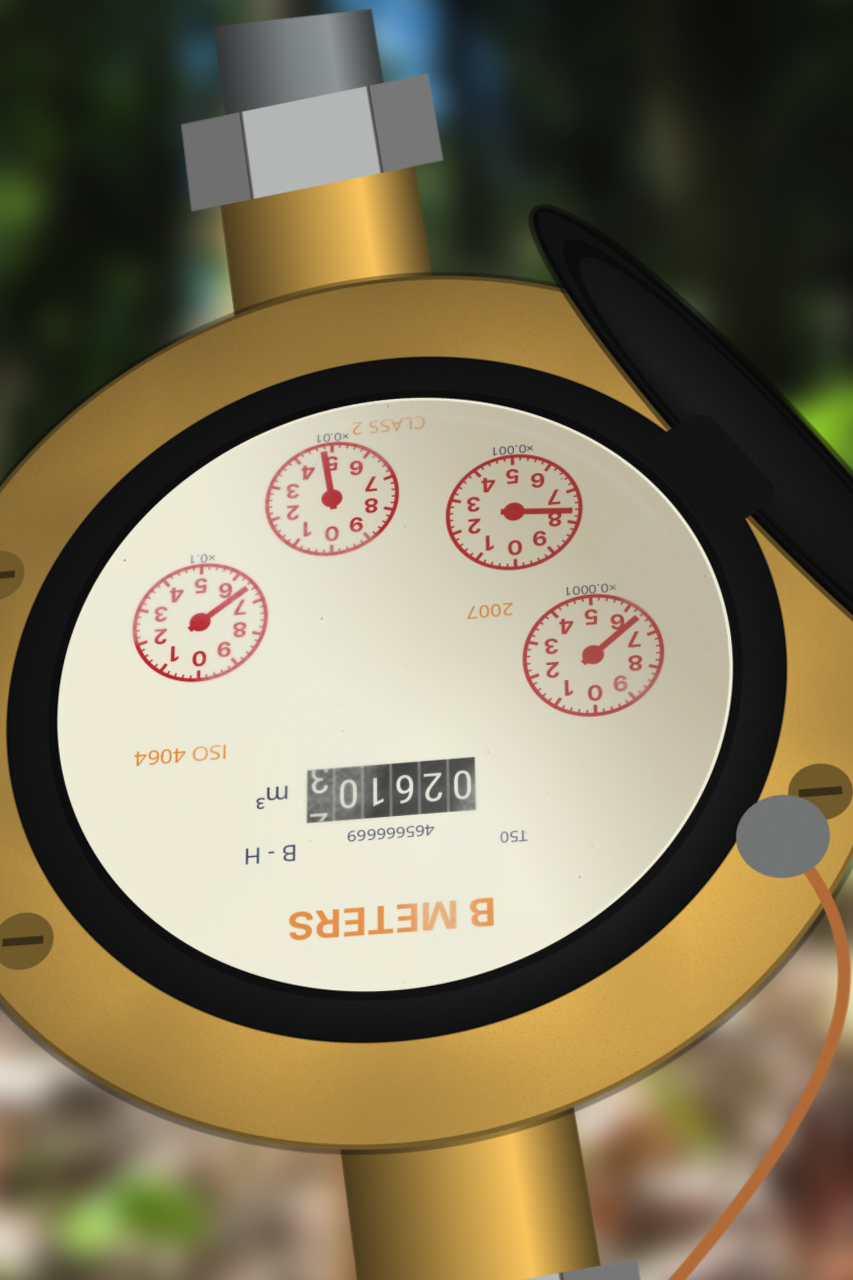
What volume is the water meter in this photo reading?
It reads 26102.6476 m³
